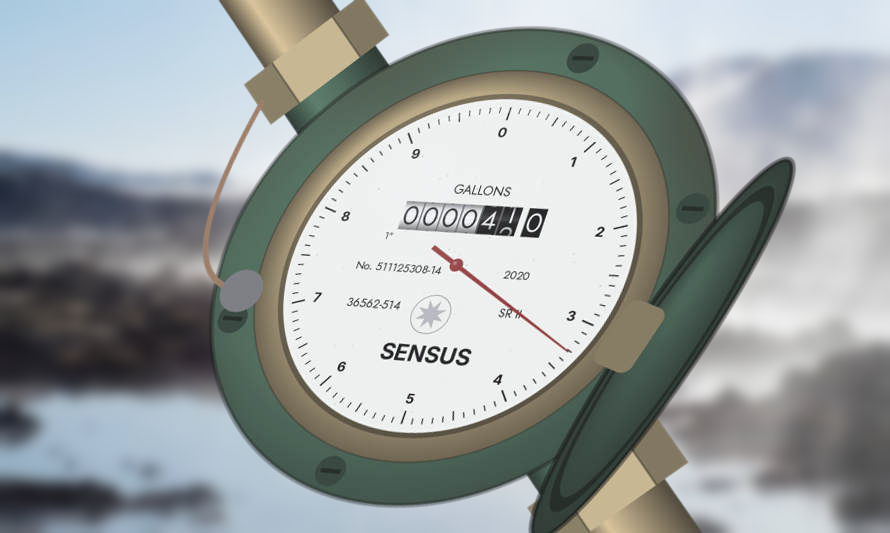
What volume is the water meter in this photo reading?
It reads 413.3 gal
